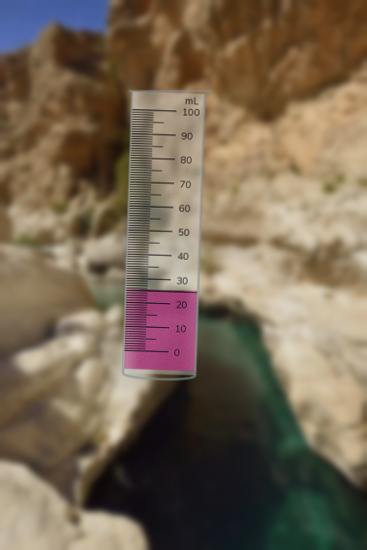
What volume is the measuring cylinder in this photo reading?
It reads 25 mL
